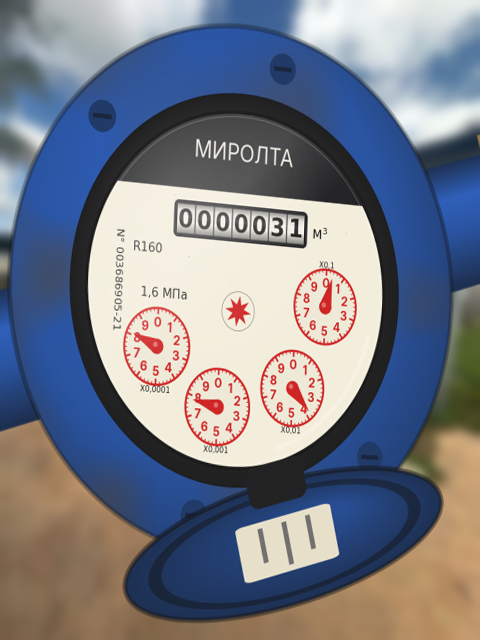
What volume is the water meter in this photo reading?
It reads 31.0378 m³
